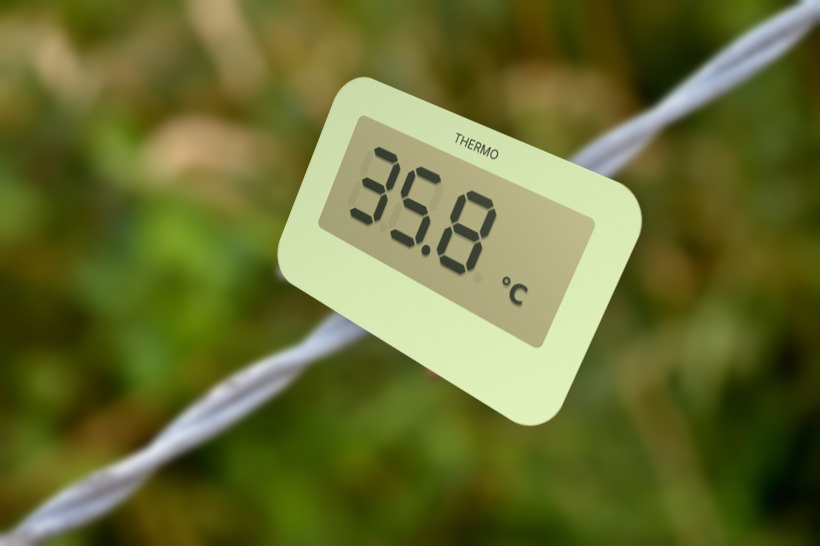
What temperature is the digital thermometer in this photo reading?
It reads 35.8 °C
